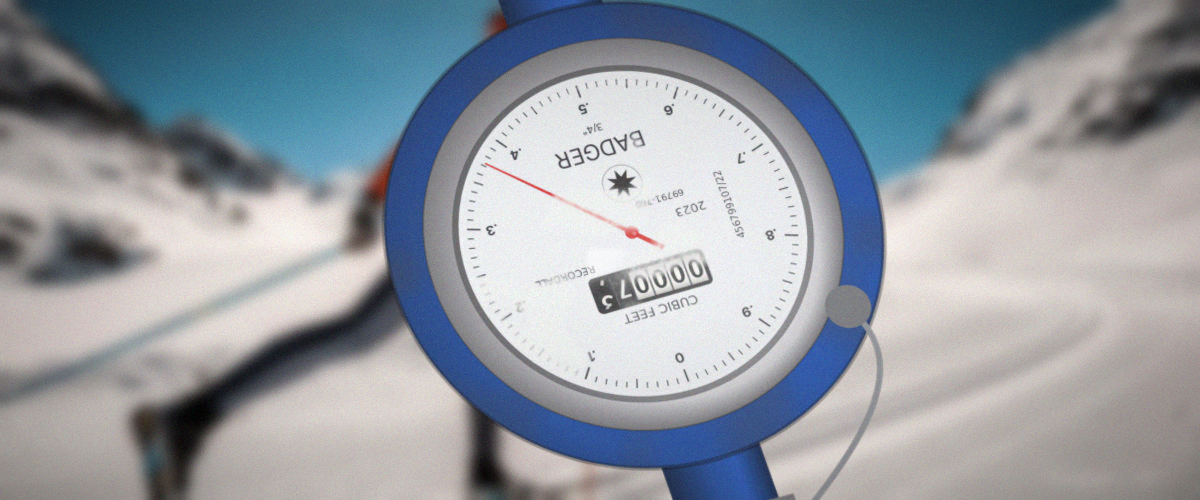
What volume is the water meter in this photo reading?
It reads 73.37 ft³
